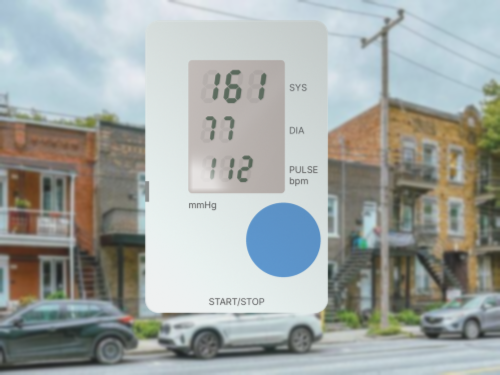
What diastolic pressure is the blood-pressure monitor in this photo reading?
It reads 77 mmHg
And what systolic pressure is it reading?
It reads 161 mmHg
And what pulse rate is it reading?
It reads 112 bpm
